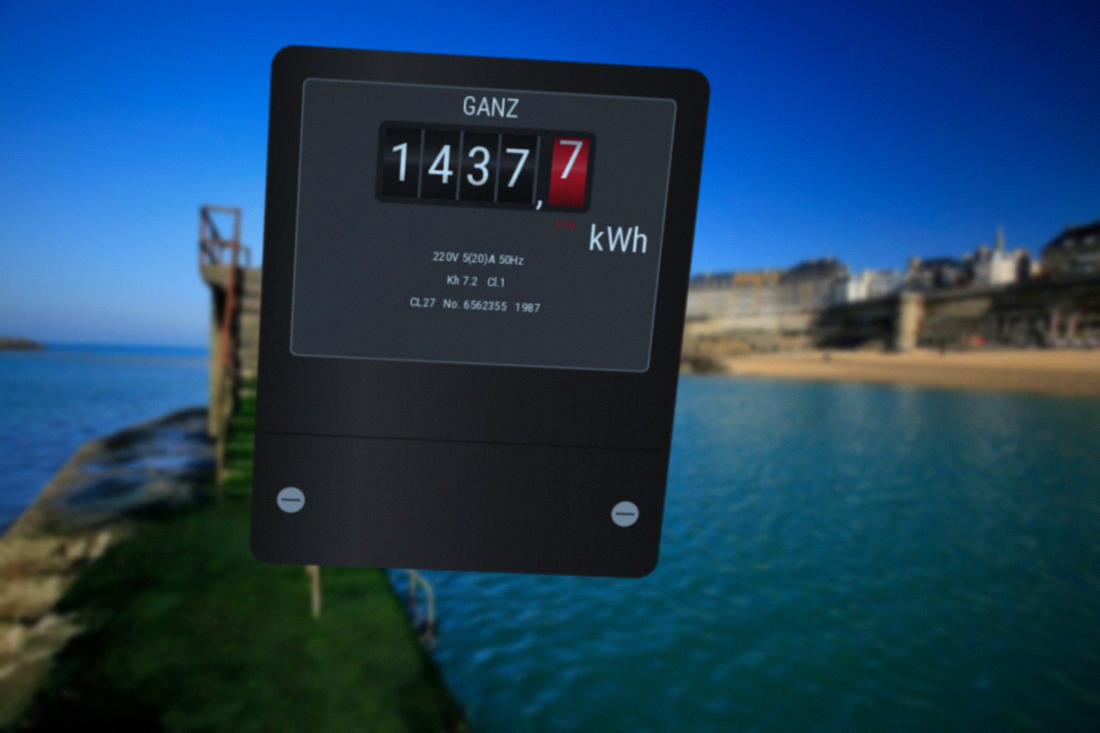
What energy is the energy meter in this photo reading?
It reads 1437.7 kWh
